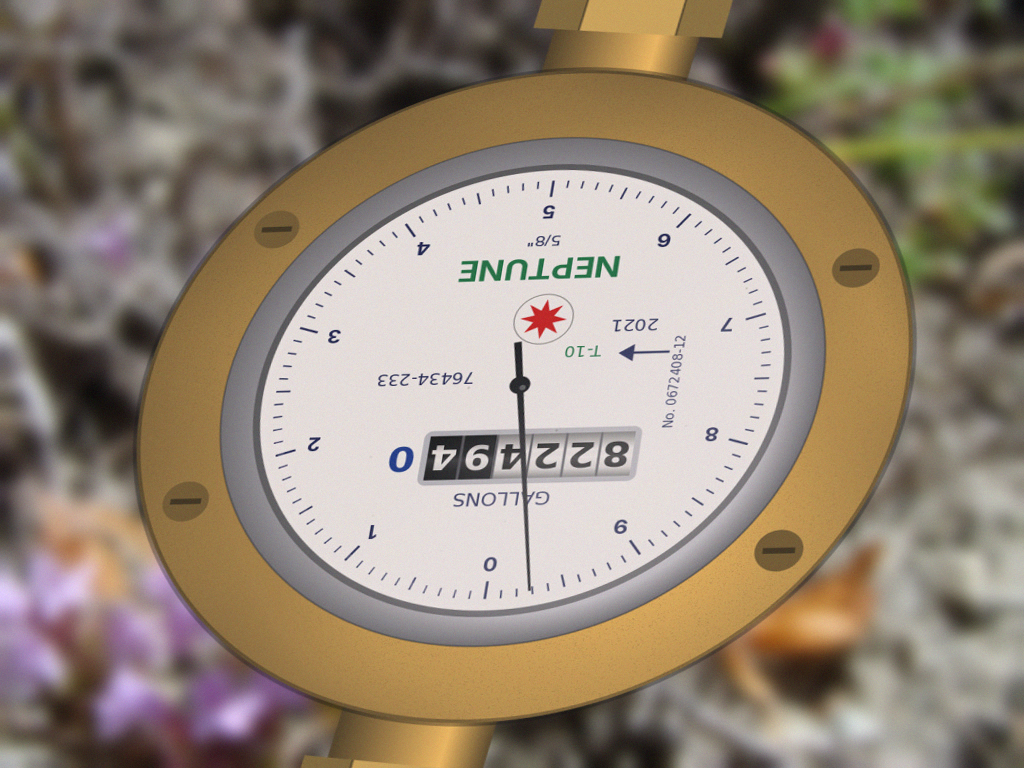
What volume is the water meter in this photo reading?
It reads 8224939.7 gal
